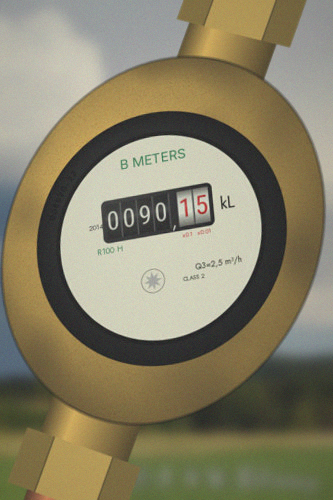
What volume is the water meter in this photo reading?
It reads 90.15 kL
